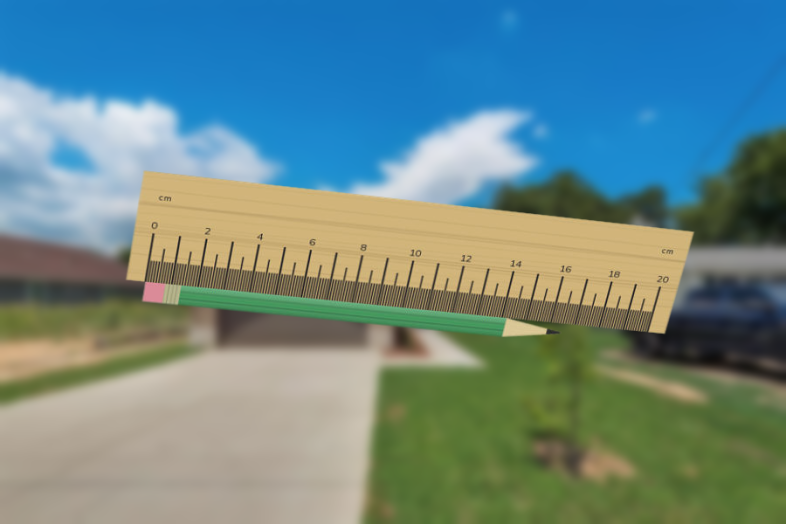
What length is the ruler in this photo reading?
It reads 16.5 cm
